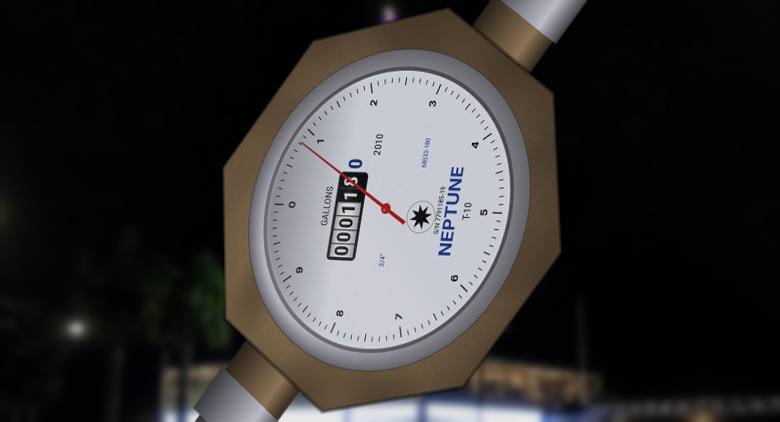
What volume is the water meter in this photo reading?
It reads 1180.8 gal
